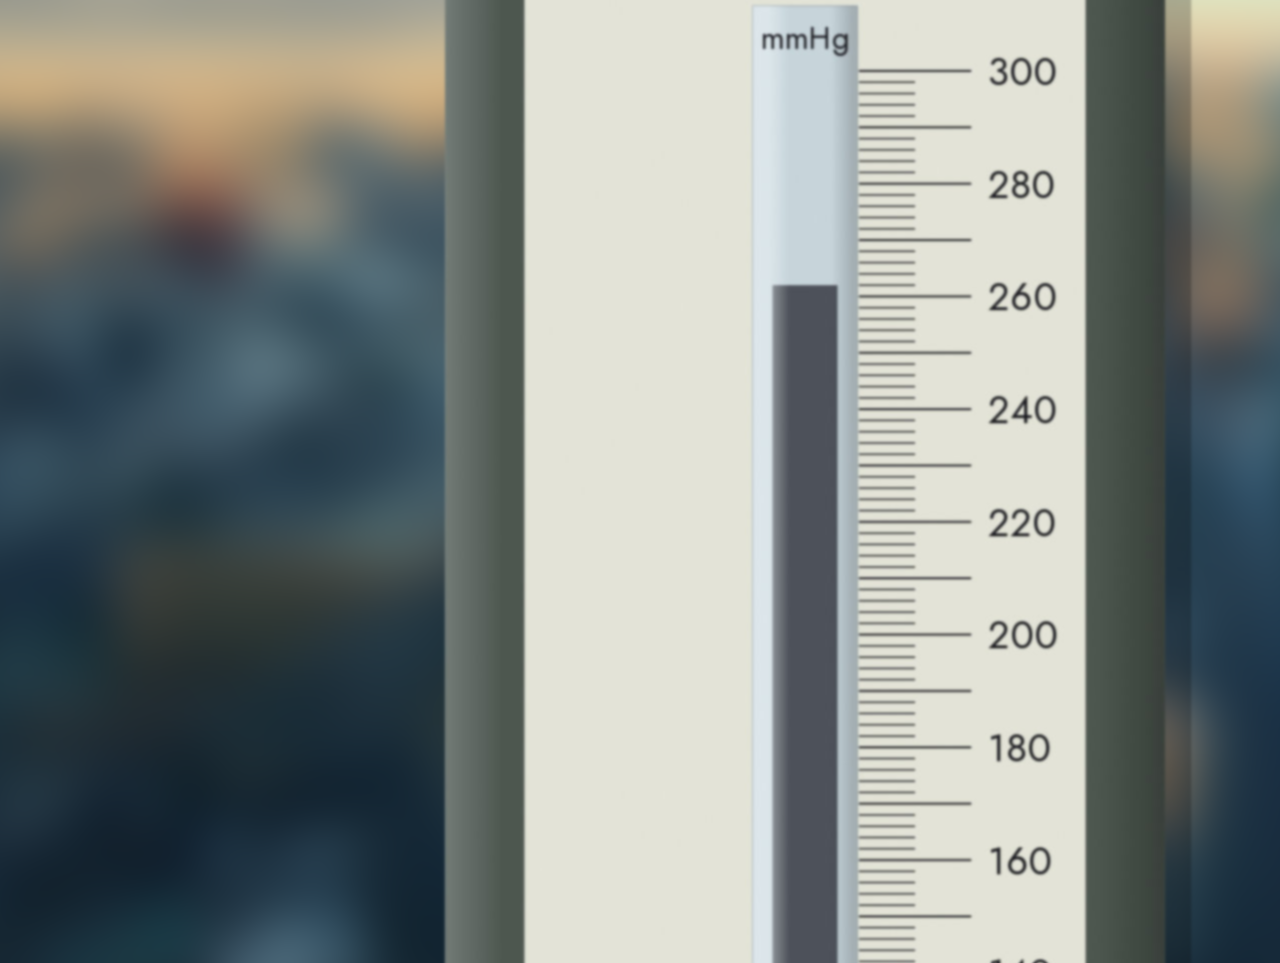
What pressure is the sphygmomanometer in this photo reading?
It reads 262 mmHg
